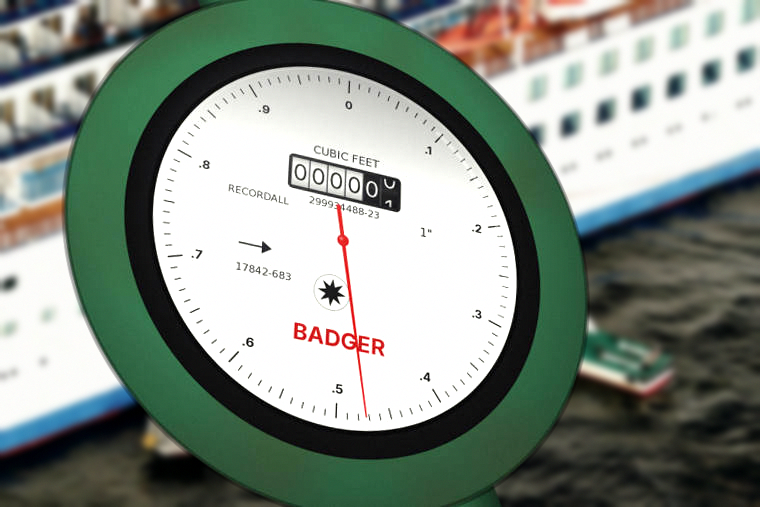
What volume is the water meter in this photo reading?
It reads 0.47 ft³
